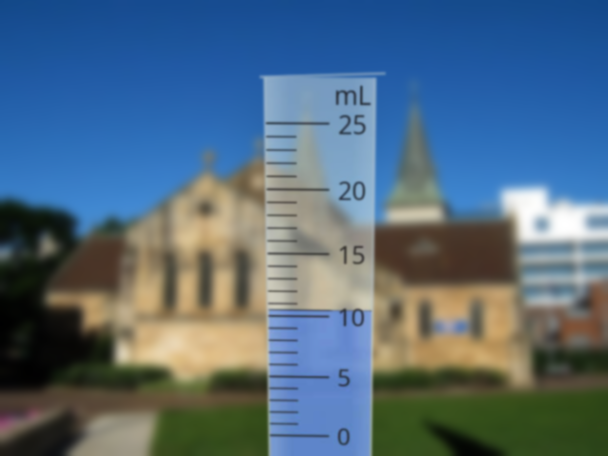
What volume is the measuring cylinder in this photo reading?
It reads 10.5 mL
